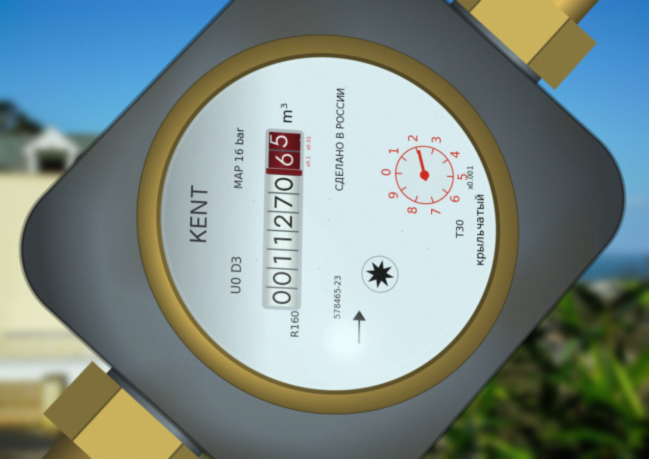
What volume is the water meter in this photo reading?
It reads 11270.652 m³
